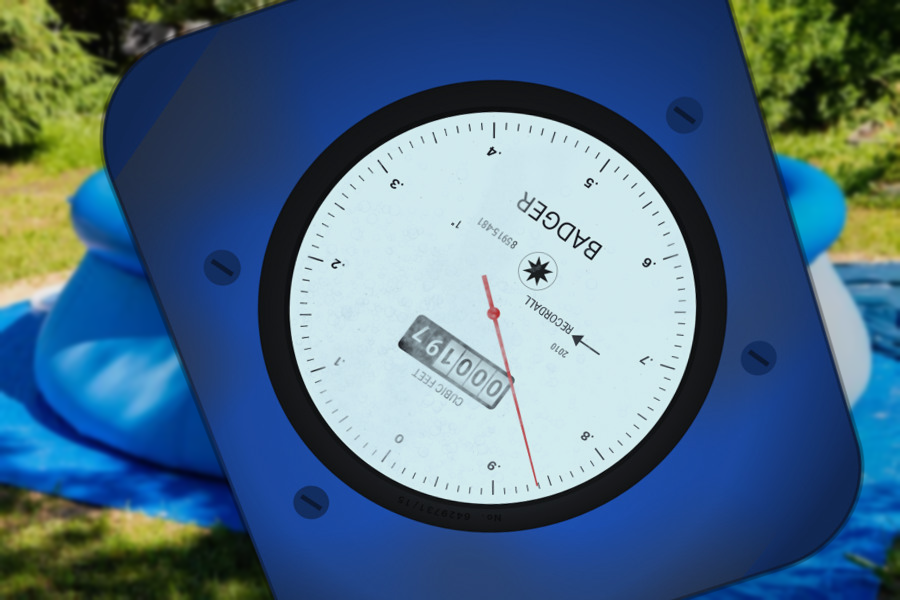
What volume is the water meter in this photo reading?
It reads 196.86 ft³
